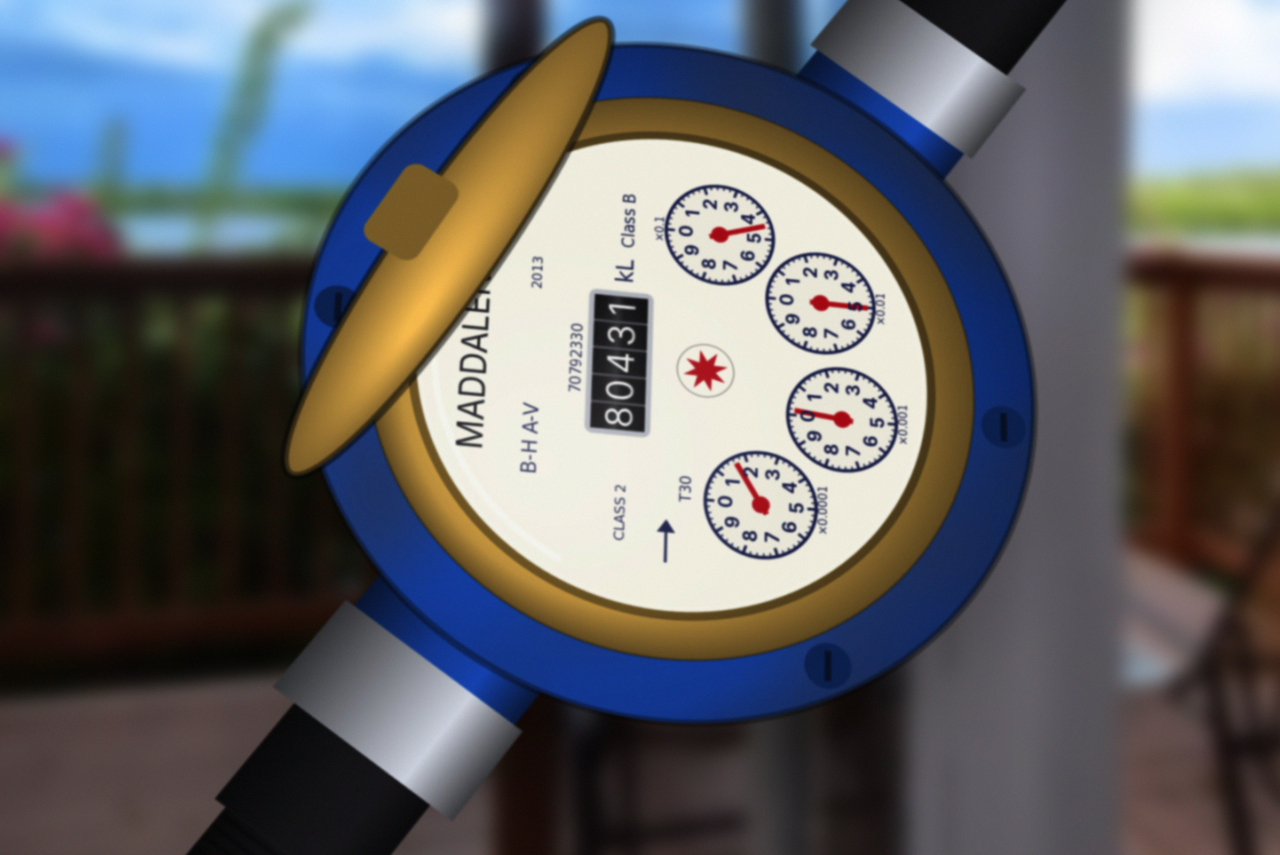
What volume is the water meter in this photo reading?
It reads 80431.4501 kL
